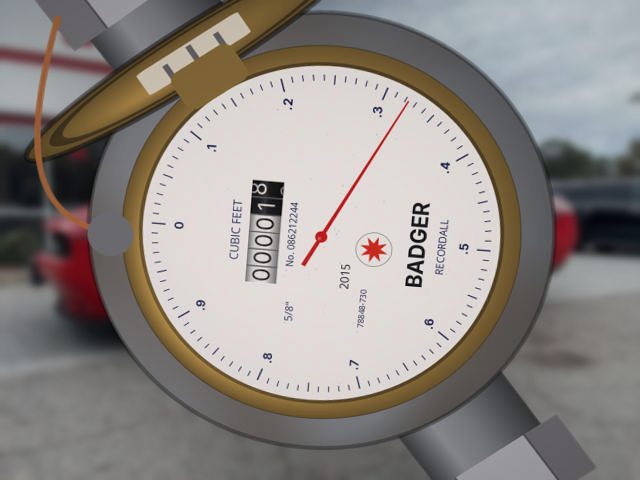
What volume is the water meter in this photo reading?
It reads 18.32 ft³
